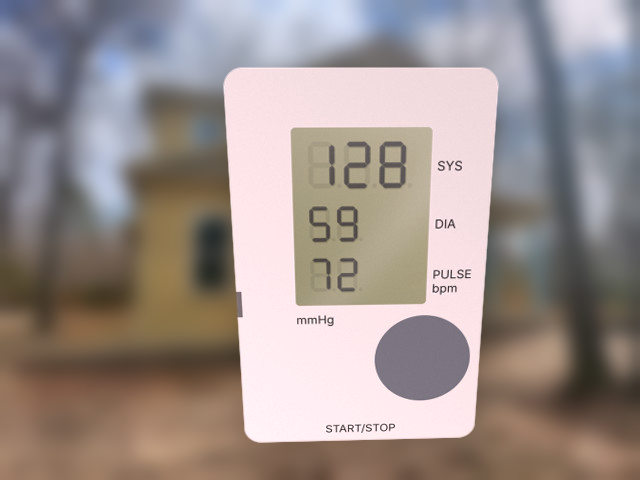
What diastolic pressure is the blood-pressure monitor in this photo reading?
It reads 59 mmHg
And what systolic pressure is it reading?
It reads 128 mmHg
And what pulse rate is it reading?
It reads 72 bpm
